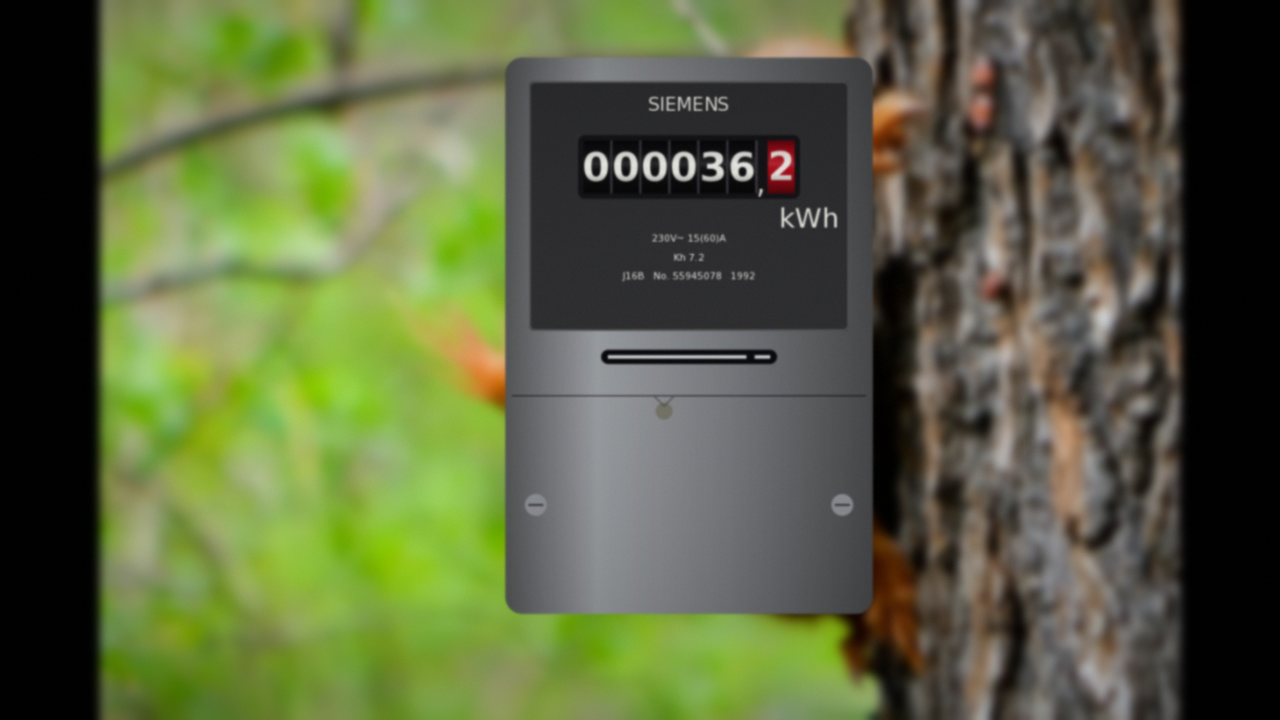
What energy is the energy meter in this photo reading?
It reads 36.2 kWh
